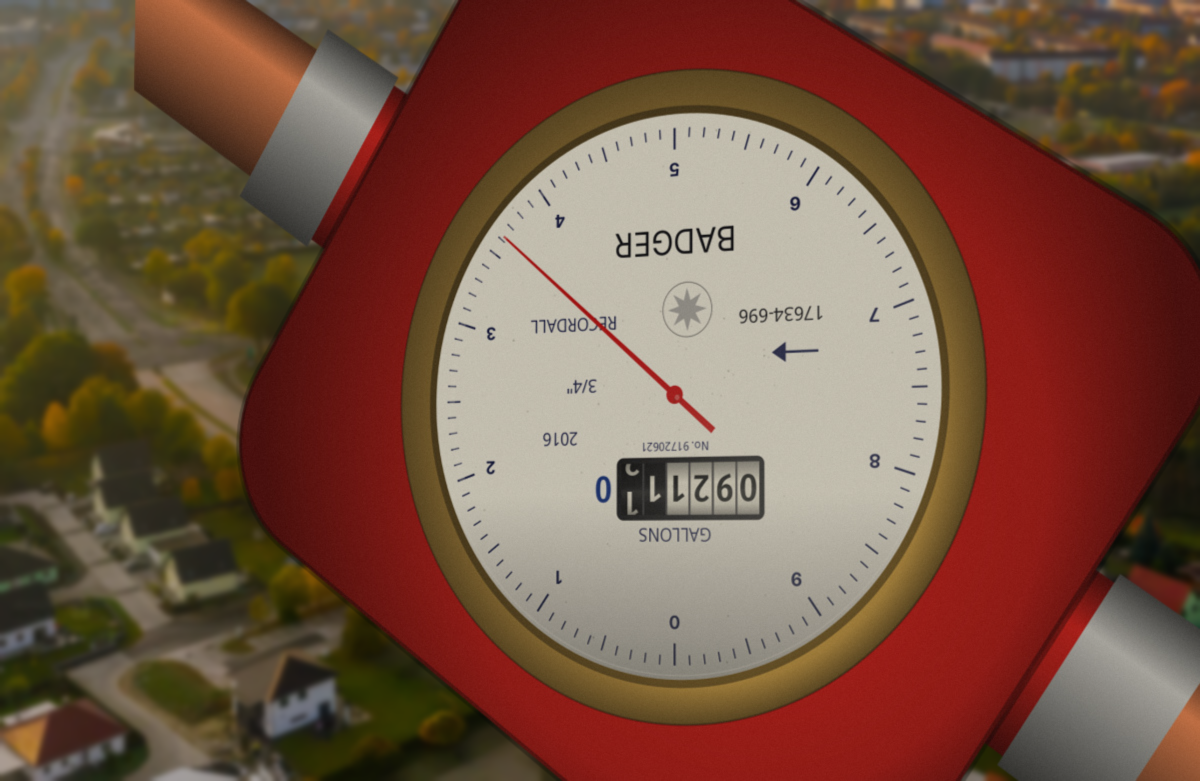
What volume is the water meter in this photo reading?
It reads 921113.6 gal
